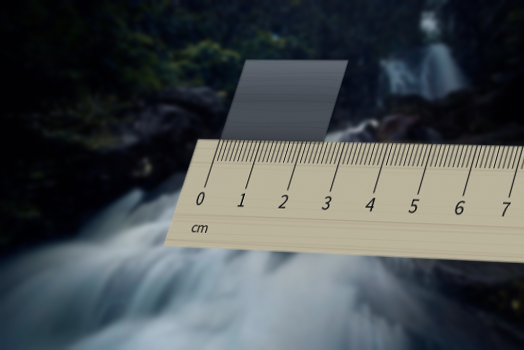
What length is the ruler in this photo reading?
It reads 2.5 cm
